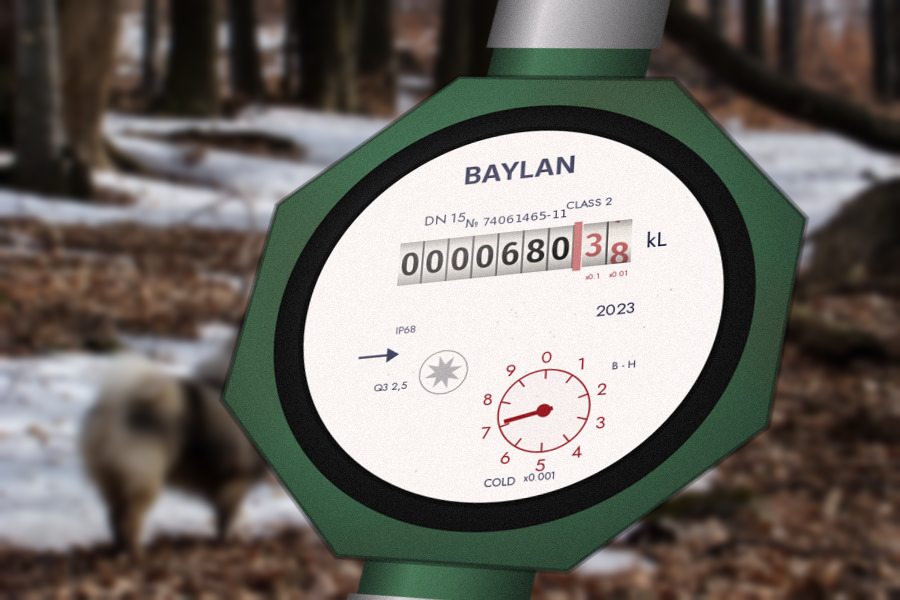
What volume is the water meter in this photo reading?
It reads 680.377 kL
